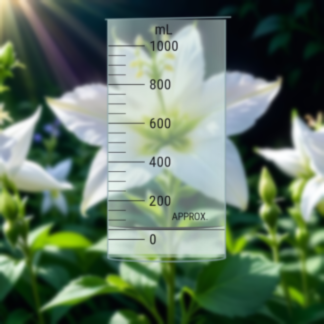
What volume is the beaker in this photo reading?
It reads 50 mL
